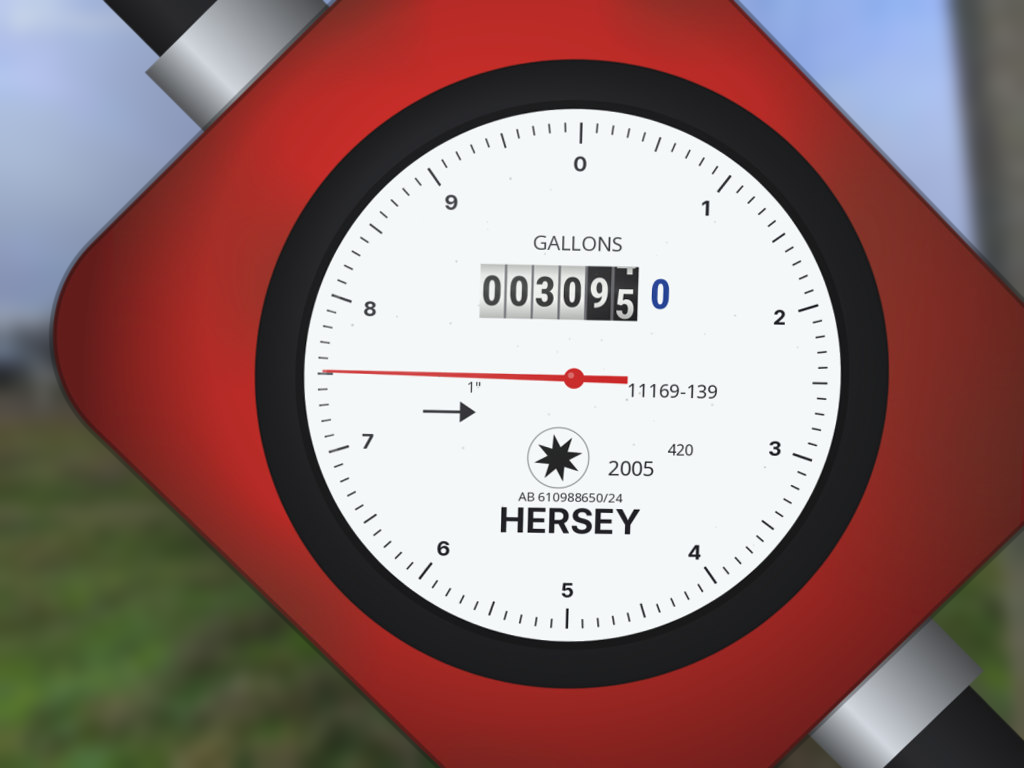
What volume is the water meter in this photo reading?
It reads 30947.5 gal
